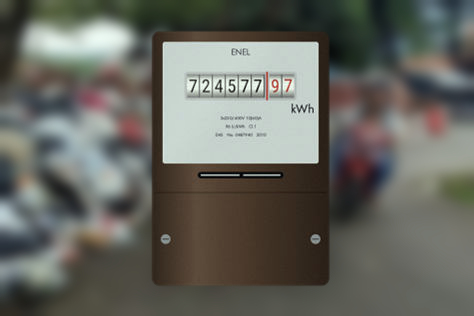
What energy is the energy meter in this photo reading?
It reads 724577.97 kWh
